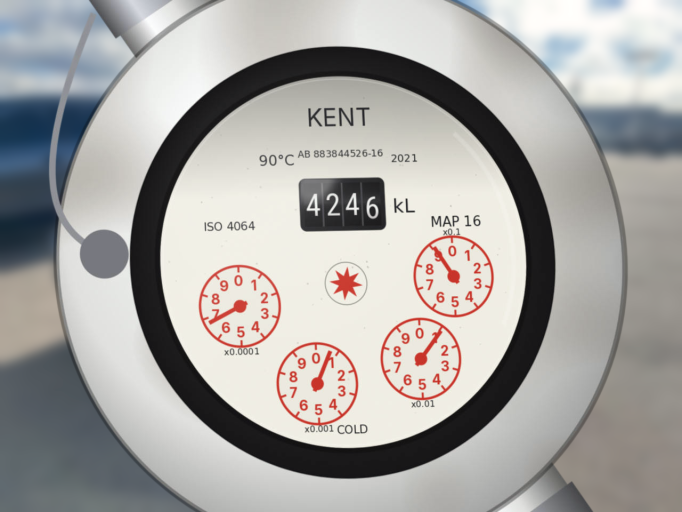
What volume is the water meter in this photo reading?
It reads 4245.9106 kL
